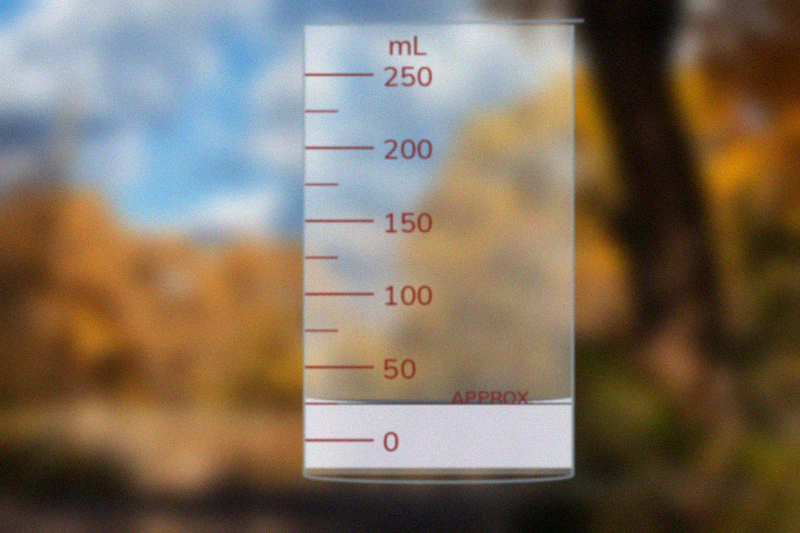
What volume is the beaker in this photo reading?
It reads 25 mL
